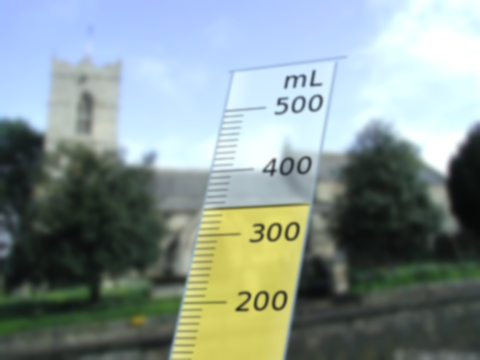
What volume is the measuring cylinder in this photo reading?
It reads 340 mL
